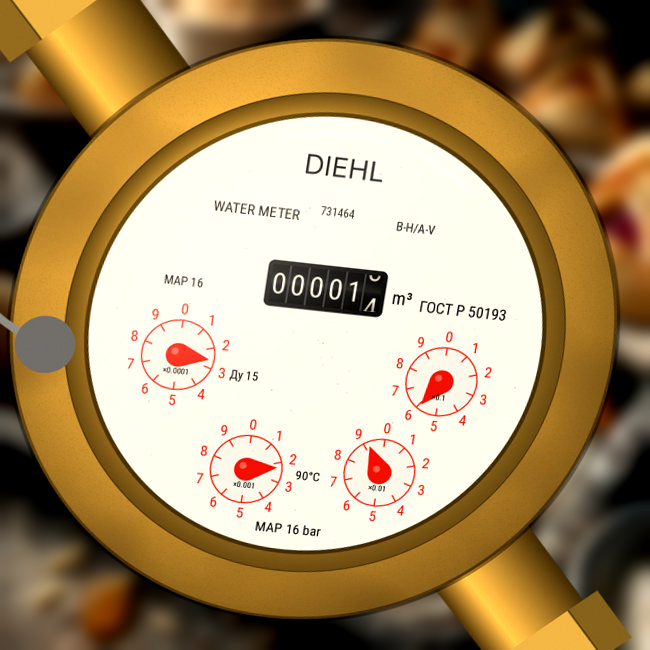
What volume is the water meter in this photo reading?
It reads 13.5922 m³
